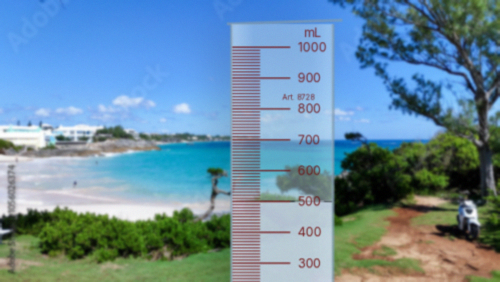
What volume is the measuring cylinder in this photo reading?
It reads 500 mL
